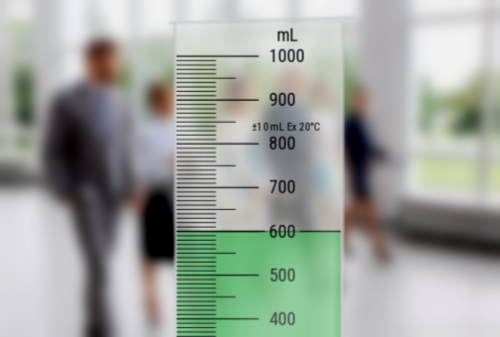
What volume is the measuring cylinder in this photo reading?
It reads 600 mL
